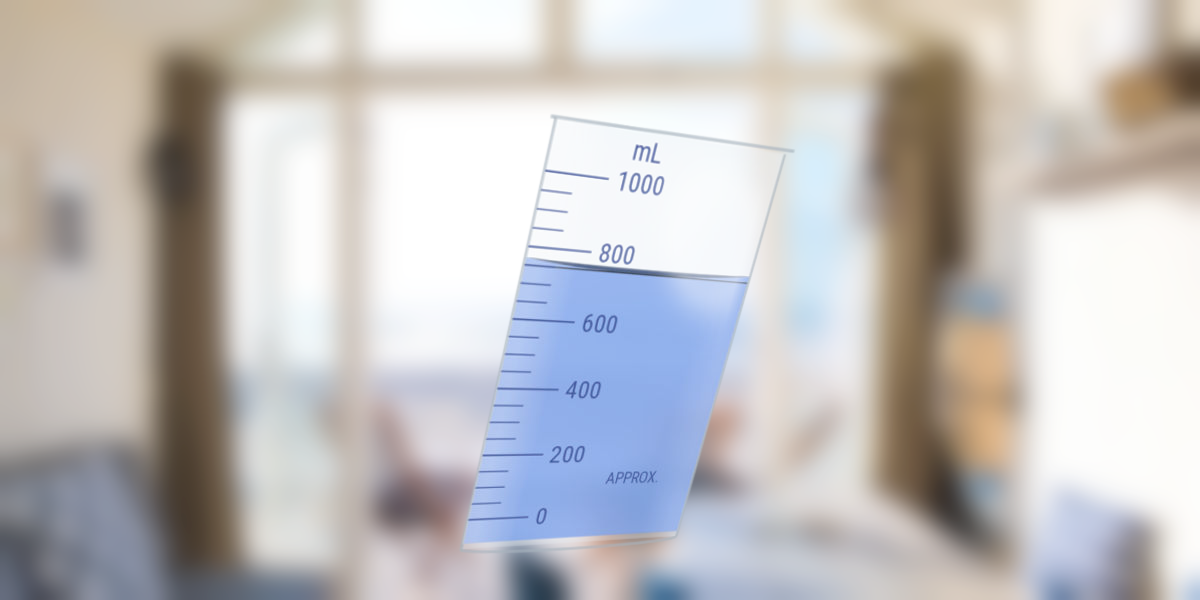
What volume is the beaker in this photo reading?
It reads 750 mL
